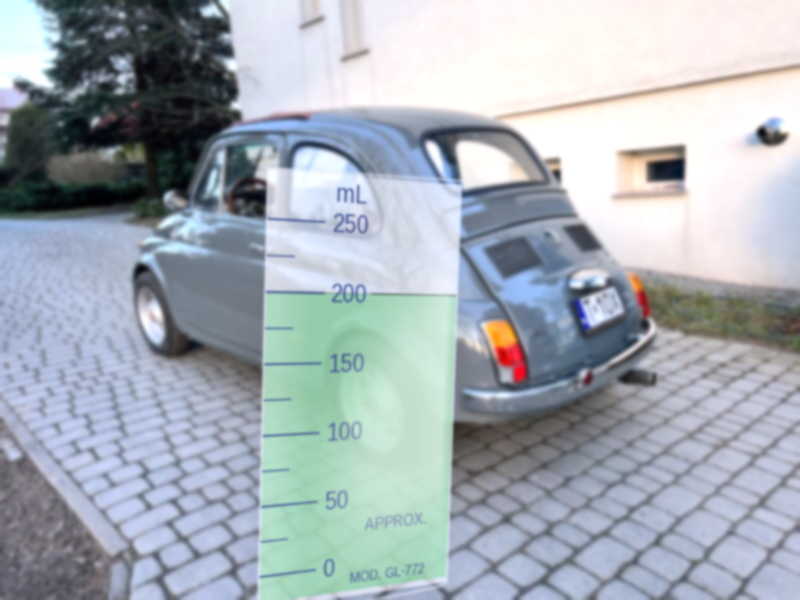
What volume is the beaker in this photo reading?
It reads 200 mL
